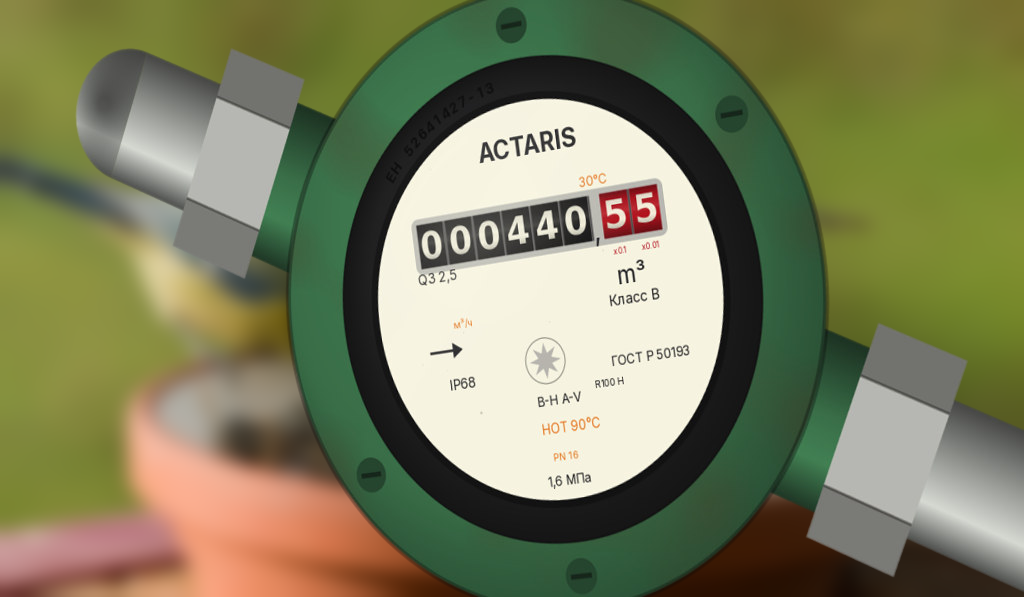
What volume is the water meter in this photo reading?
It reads 440.55 m³
